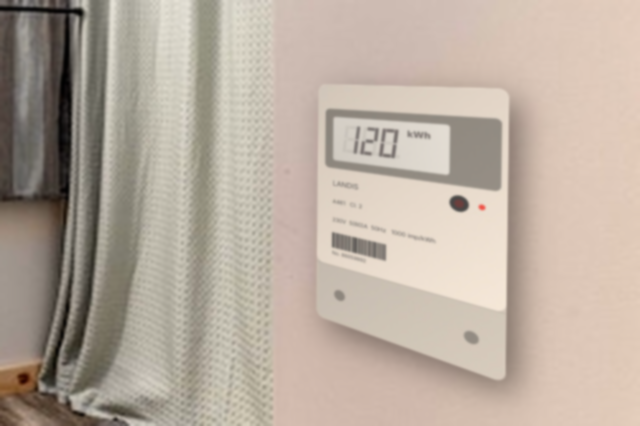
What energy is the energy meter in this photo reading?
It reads 120 kWh
